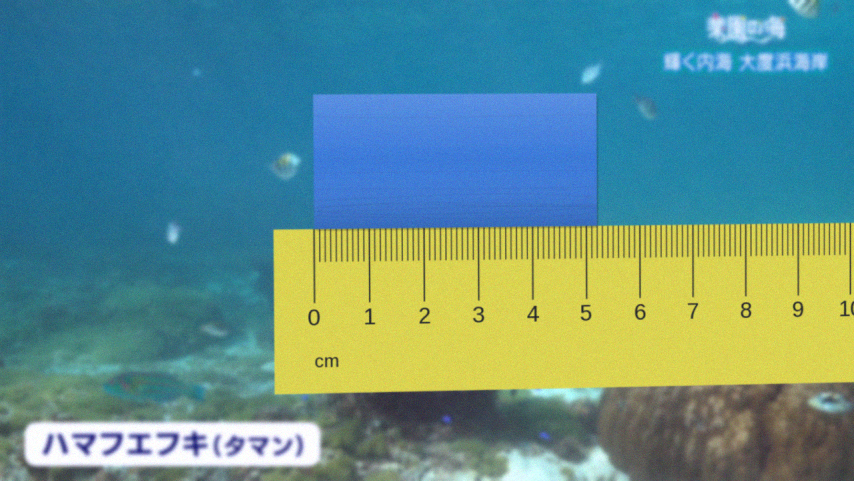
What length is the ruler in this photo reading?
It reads 5.2 cm
